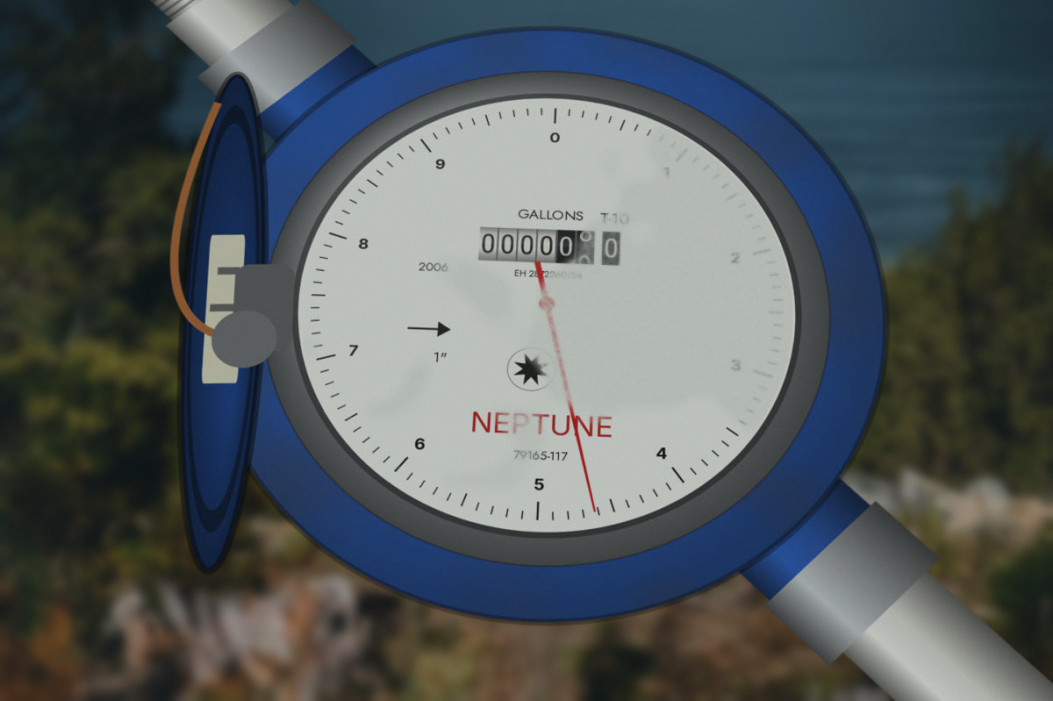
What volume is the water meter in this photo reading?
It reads 84.6 gal
